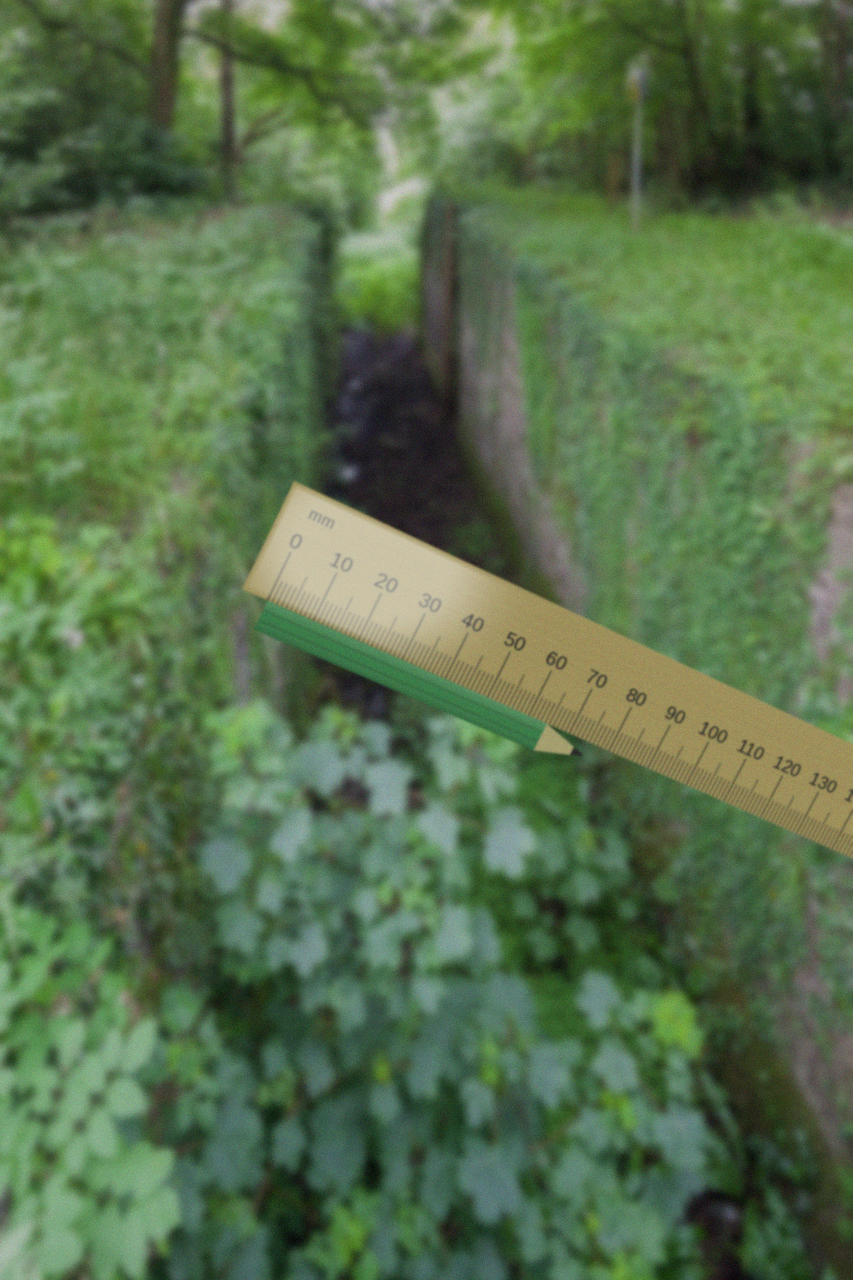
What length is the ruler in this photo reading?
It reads 75 mm
